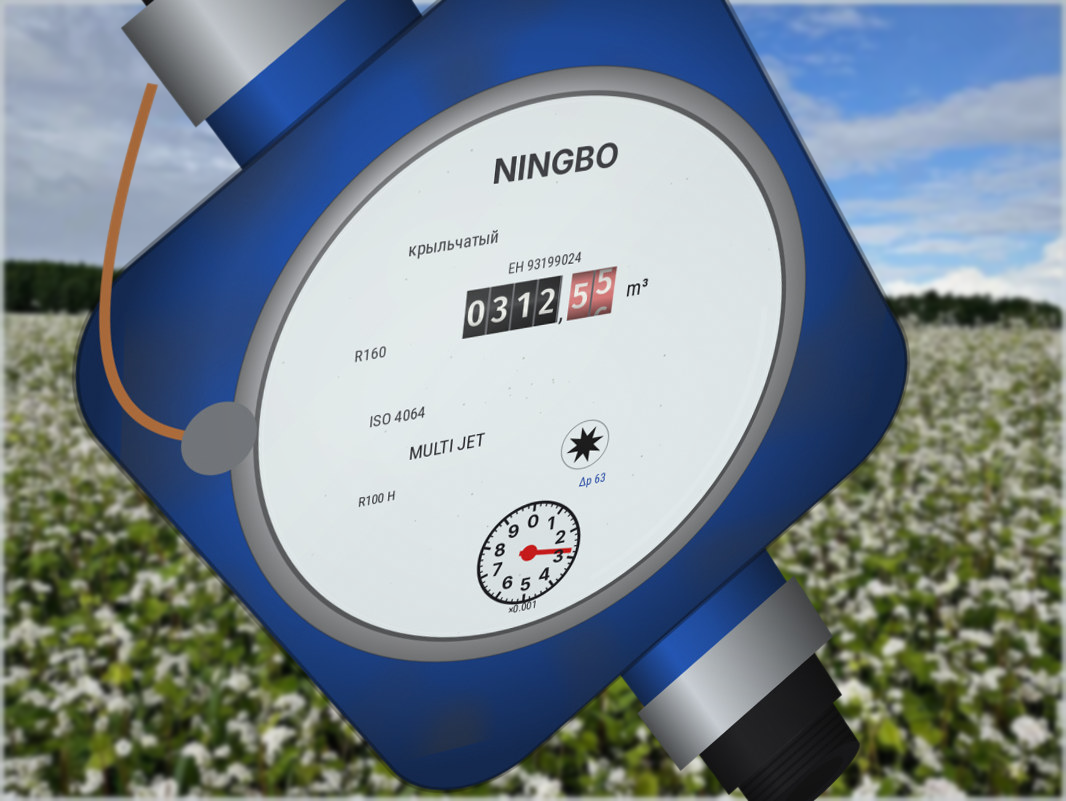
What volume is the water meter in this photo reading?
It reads 312.552 m³
